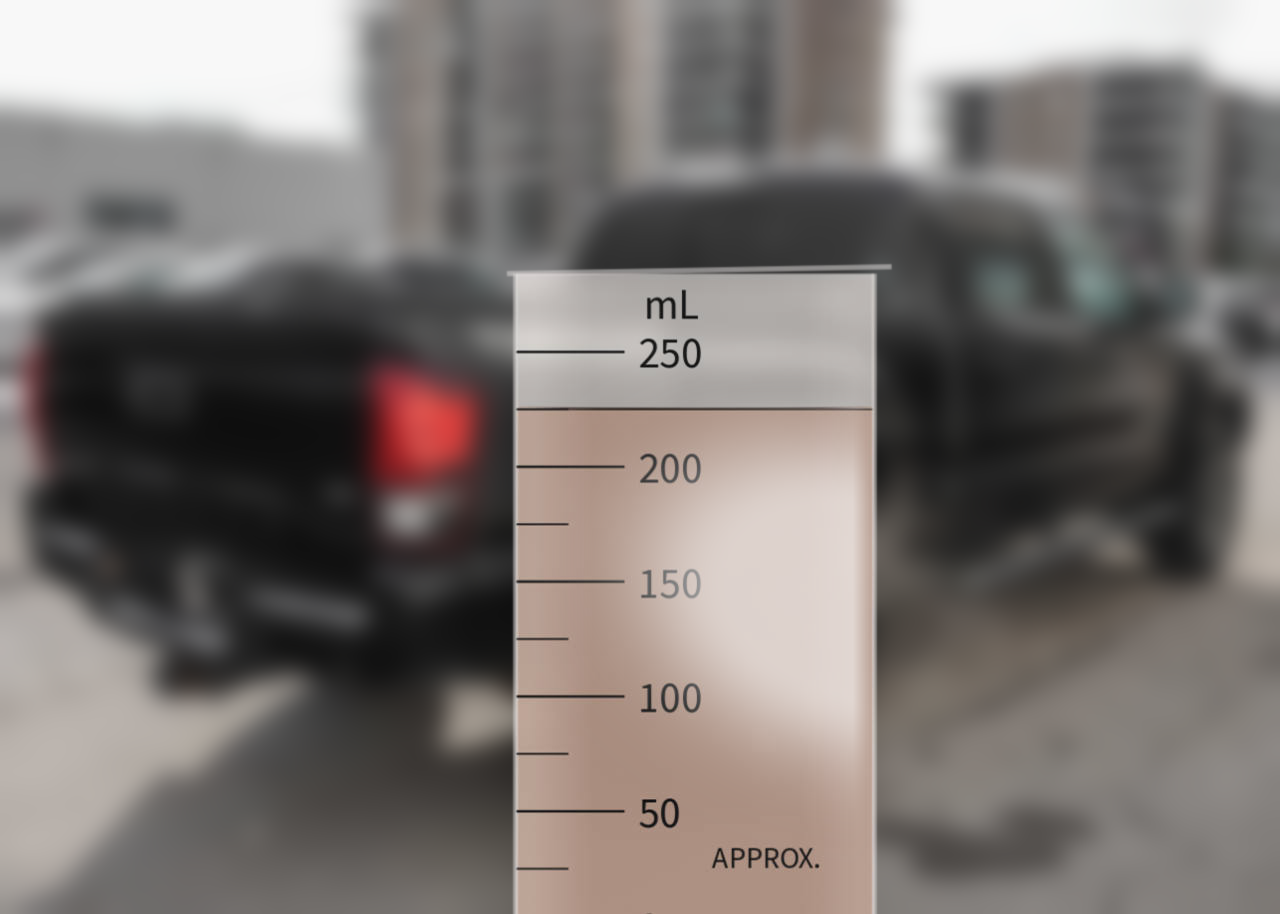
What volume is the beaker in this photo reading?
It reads 225 mL
